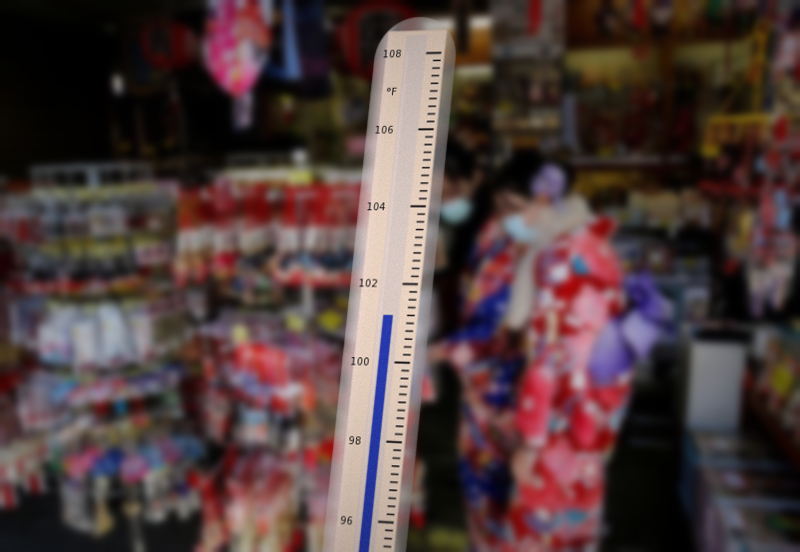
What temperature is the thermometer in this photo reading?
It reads 101.2 °F
